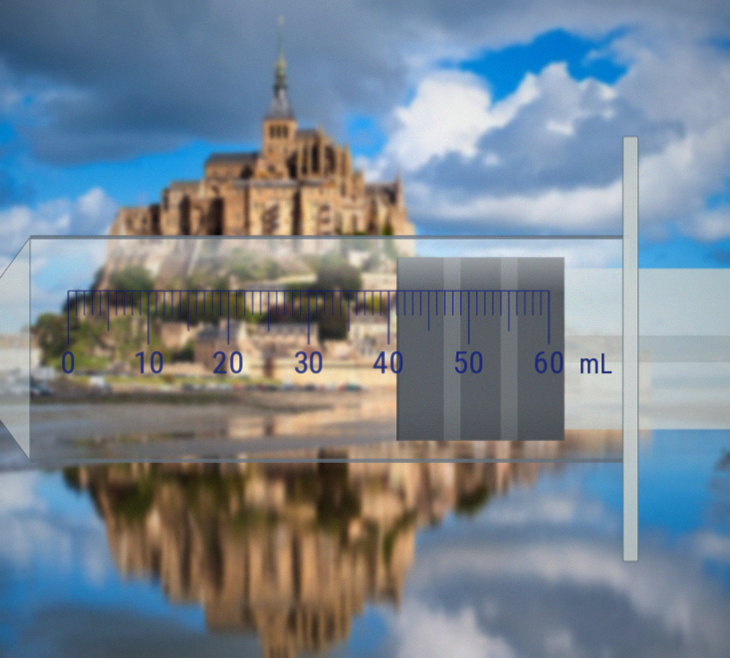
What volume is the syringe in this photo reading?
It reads 41 mL
